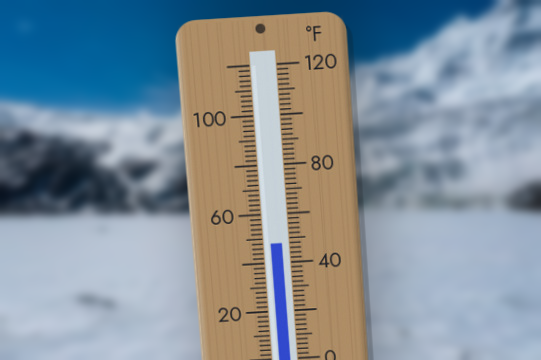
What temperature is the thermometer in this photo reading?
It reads 48 °F
